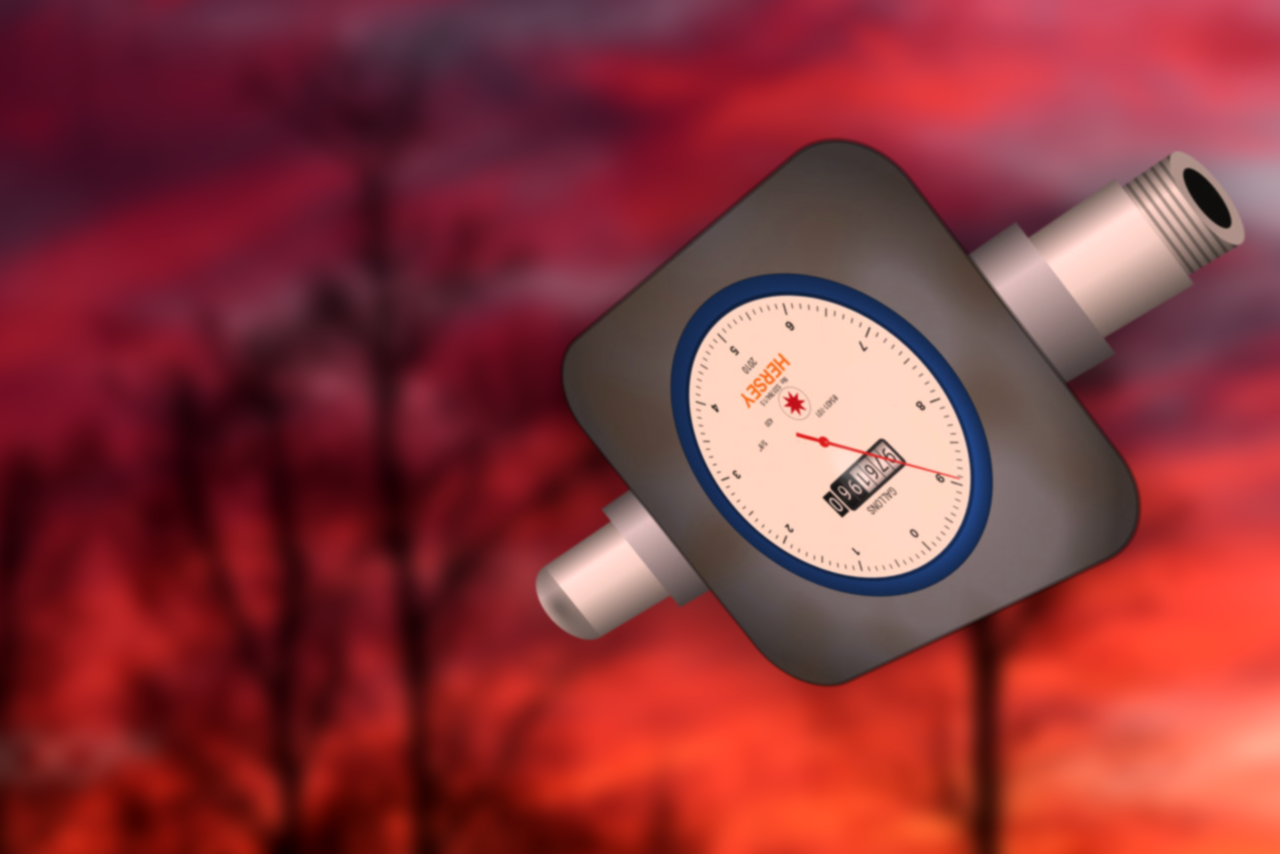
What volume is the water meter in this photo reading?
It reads 9761958.9 gal
